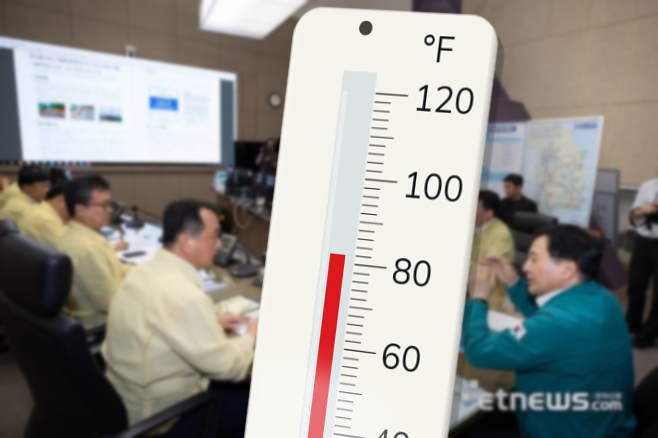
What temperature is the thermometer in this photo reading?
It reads 82 °F
